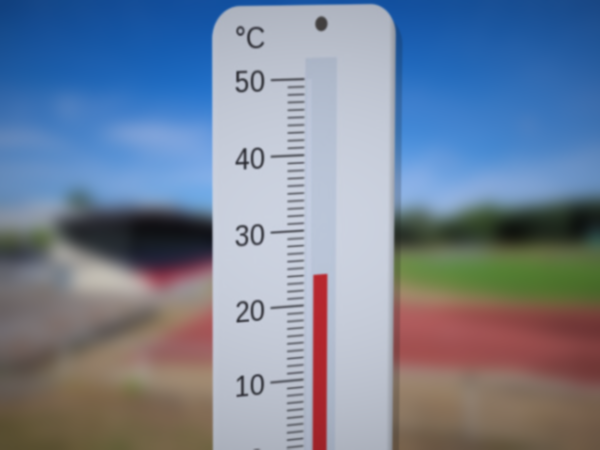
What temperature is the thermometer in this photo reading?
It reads 24 °C
